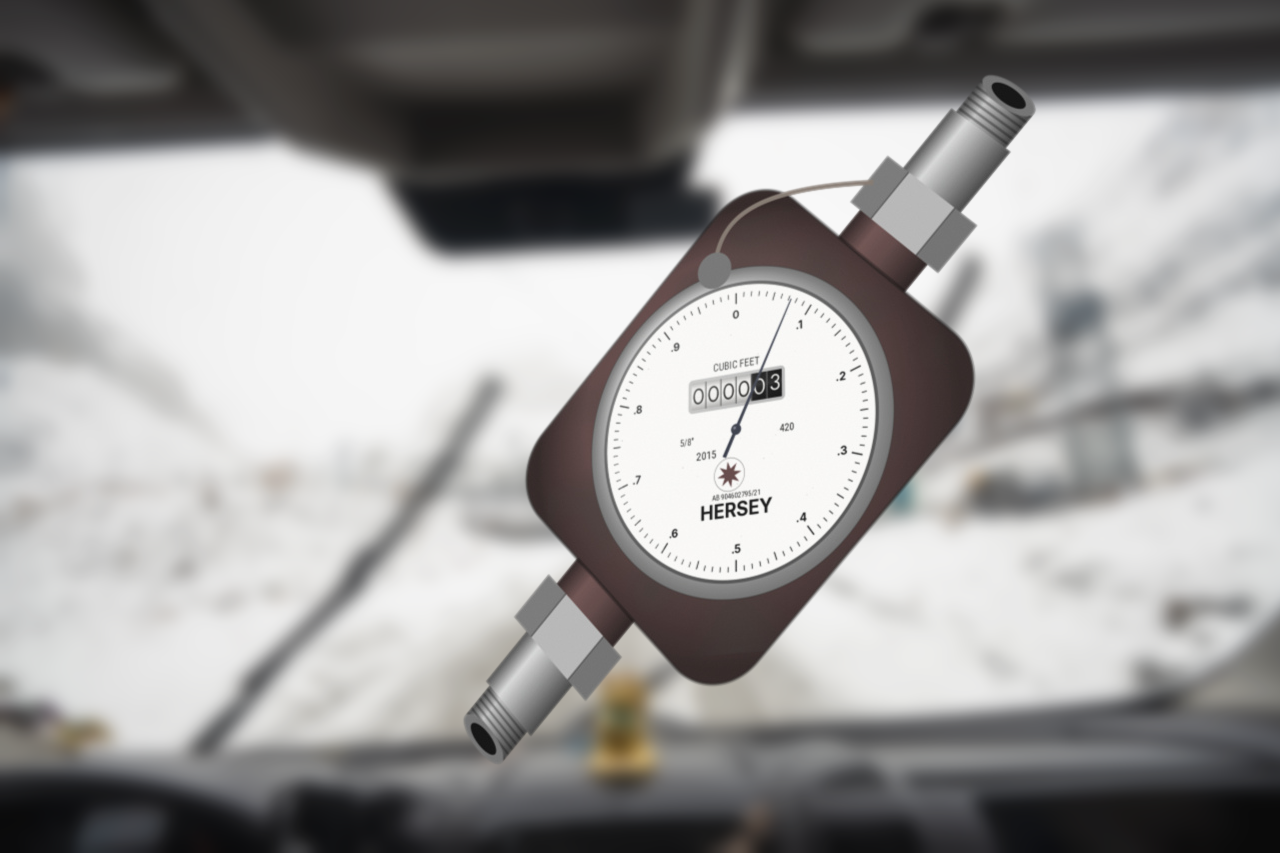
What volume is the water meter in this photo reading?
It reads 3.07 ft³
